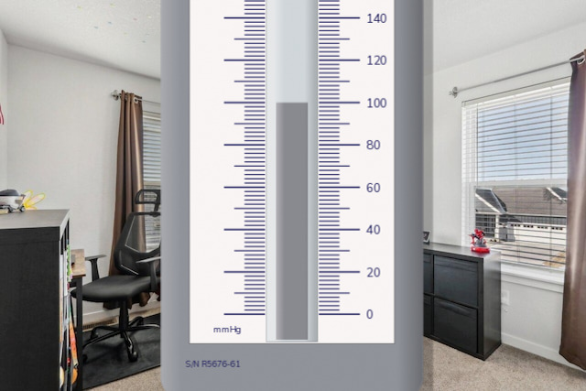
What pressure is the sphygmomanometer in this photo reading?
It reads 100 mmHg
